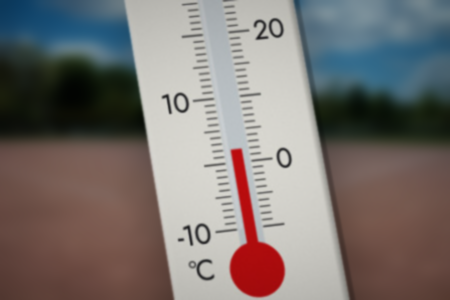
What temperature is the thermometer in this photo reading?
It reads 2 °C
